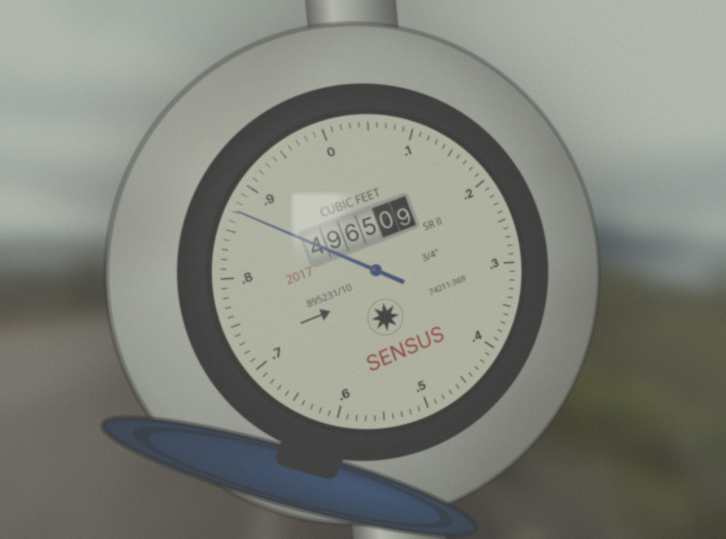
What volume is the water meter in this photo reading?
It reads 496508.87 ft³
